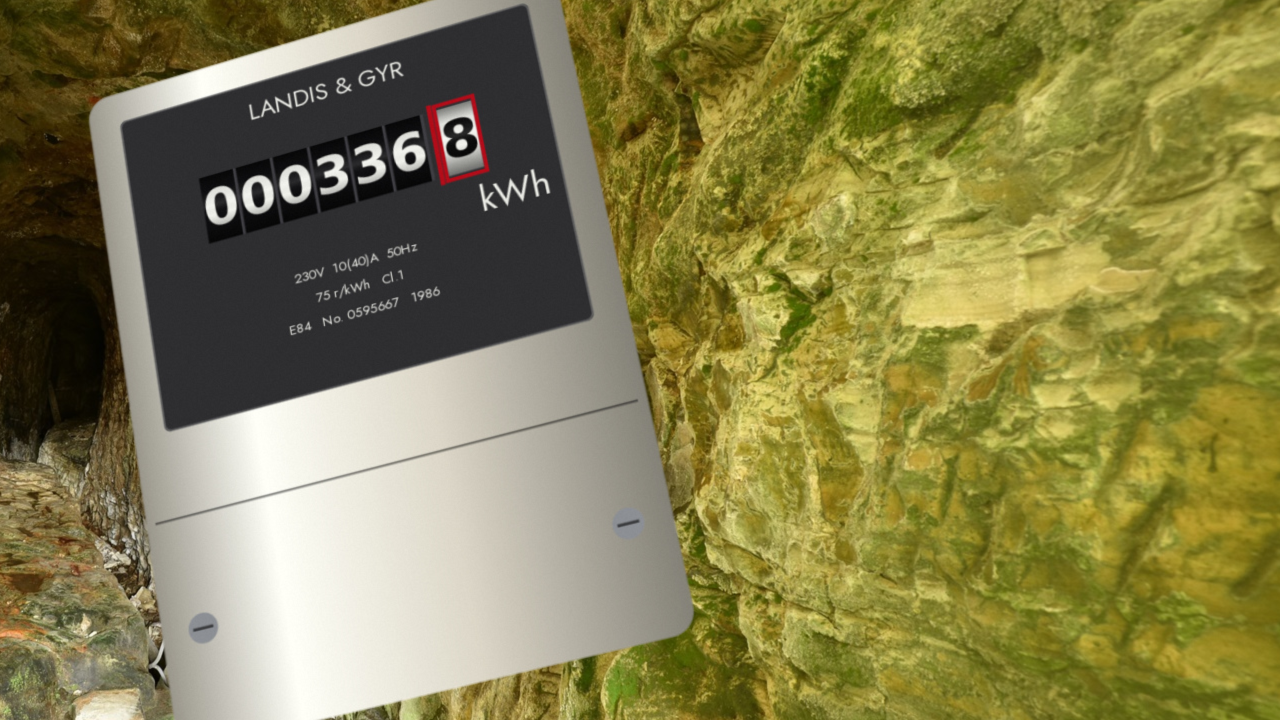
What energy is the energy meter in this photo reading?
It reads 336.8 kWh
